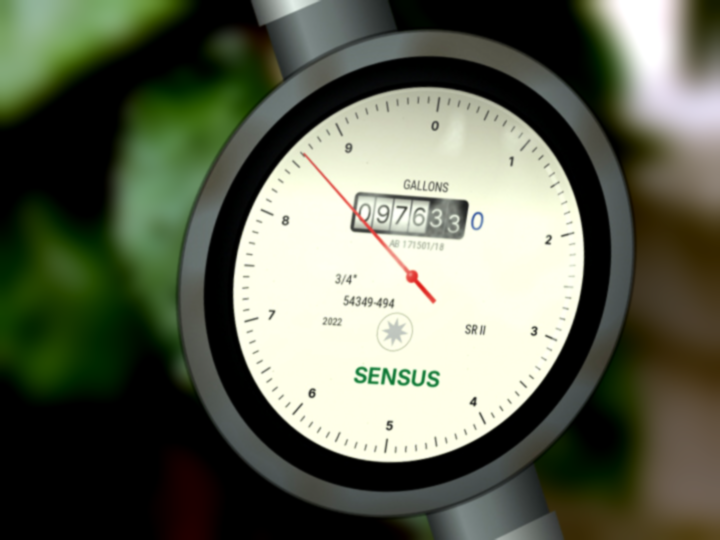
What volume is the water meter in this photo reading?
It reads 976328.6 gal
